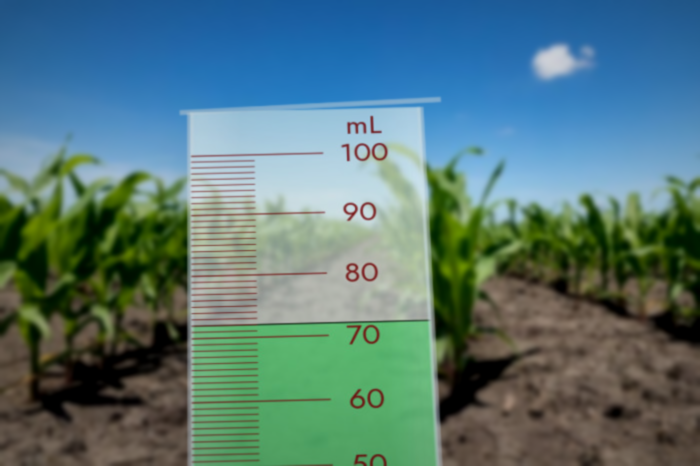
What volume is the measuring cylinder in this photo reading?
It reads 72 mL
